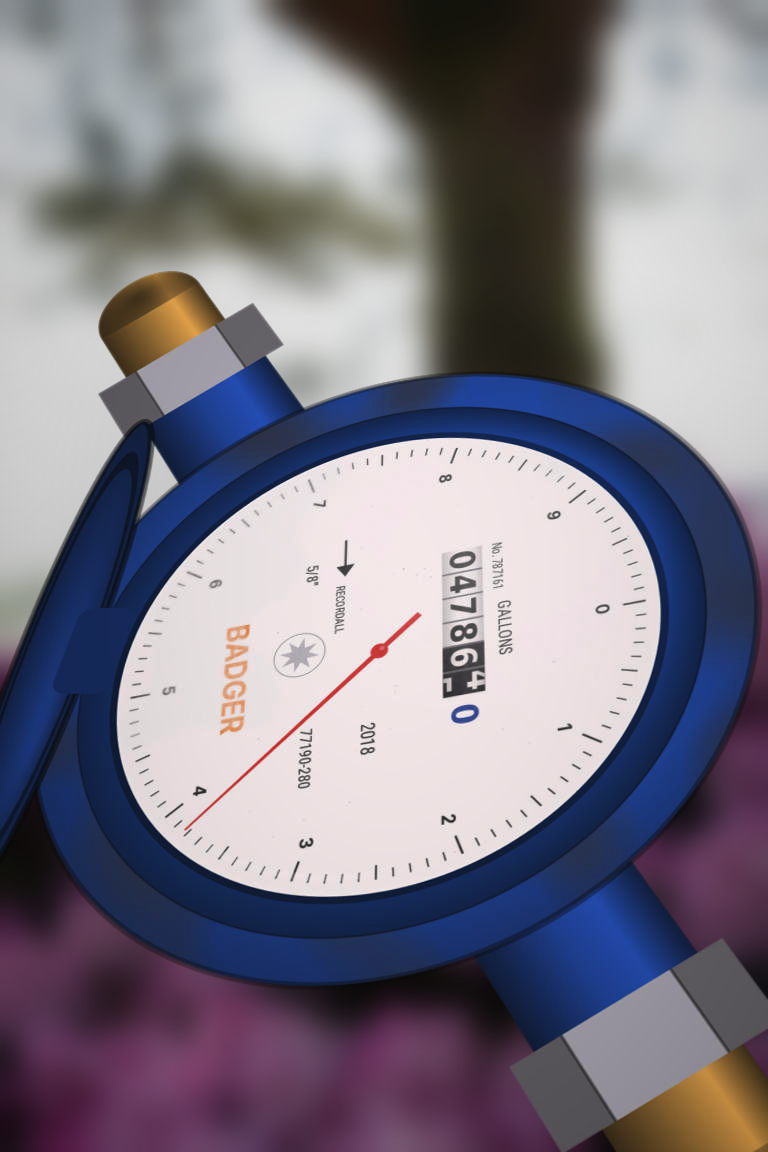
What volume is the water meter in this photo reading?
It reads 478643.8 gal
